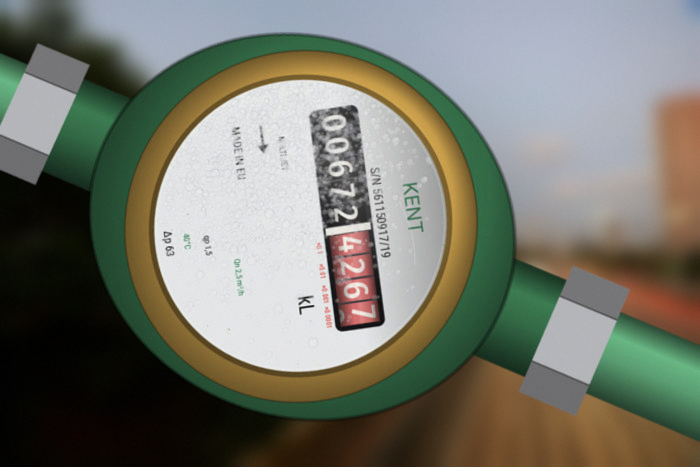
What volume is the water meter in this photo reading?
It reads 672.4267 kL
